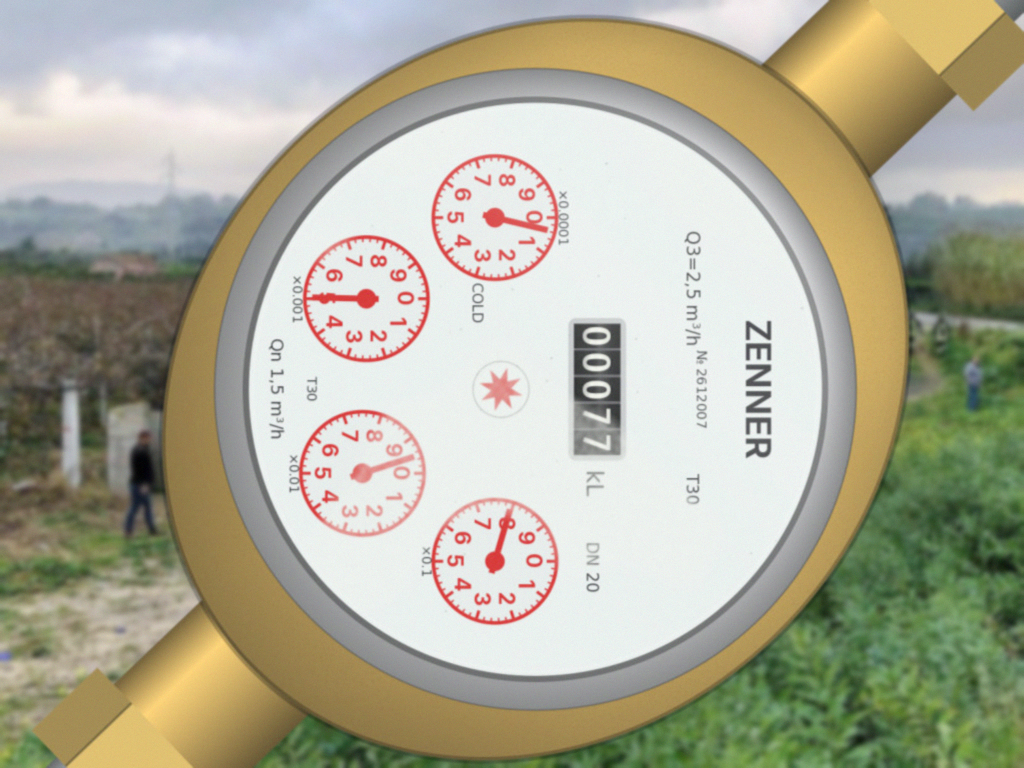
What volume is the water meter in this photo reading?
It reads 77.7950 kL
